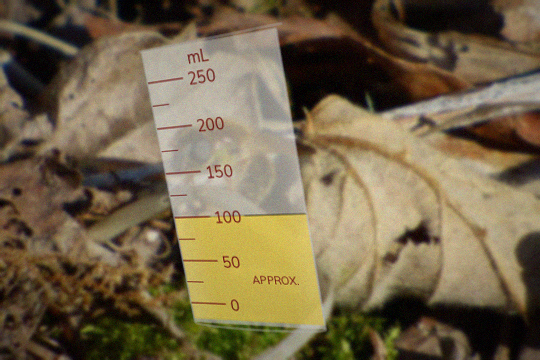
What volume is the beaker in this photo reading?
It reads 100 mL
